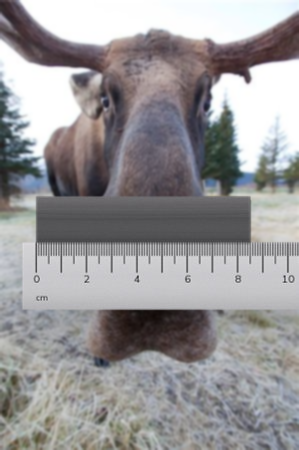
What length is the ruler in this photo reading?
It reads 8.5 cm
